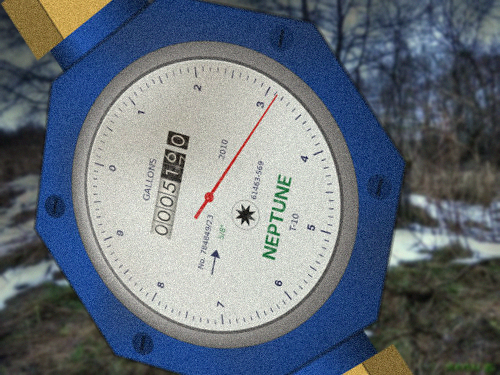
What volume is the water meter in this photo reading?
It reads 5163.1 gal
